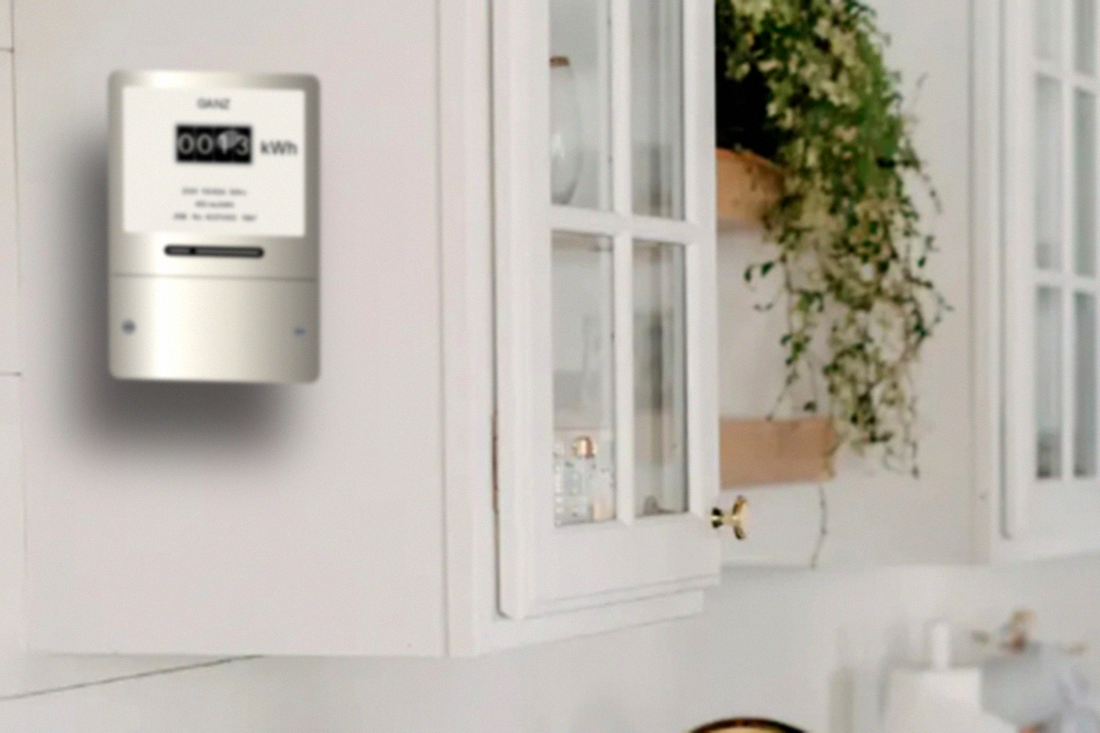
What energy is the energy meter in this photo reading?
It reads 13 kWh
